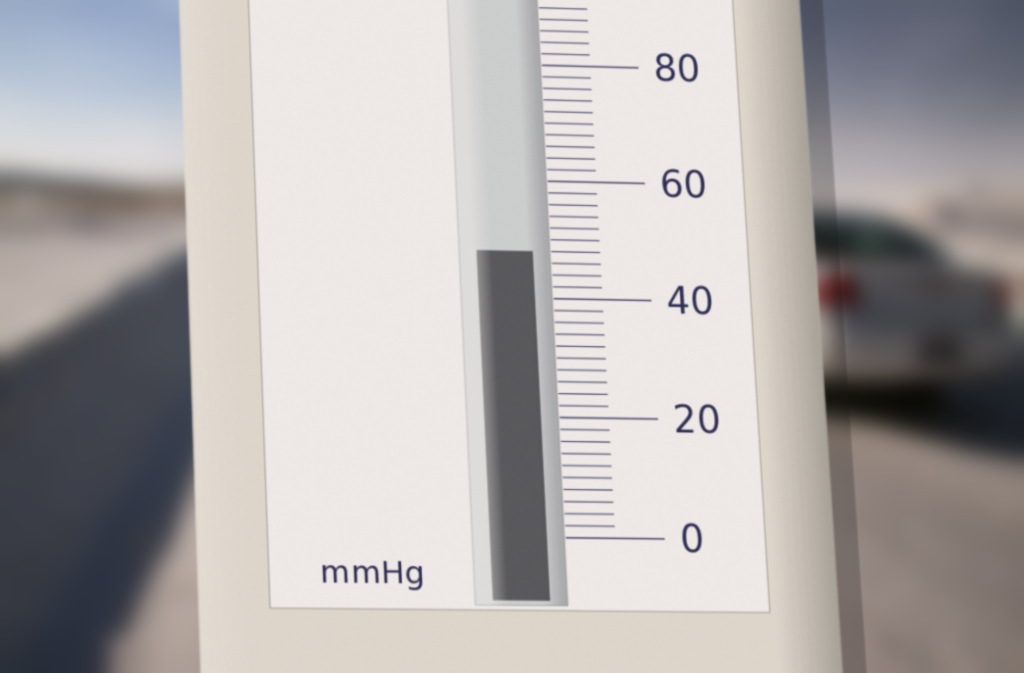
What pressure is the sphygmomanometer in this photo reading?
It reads 48 mmHg
